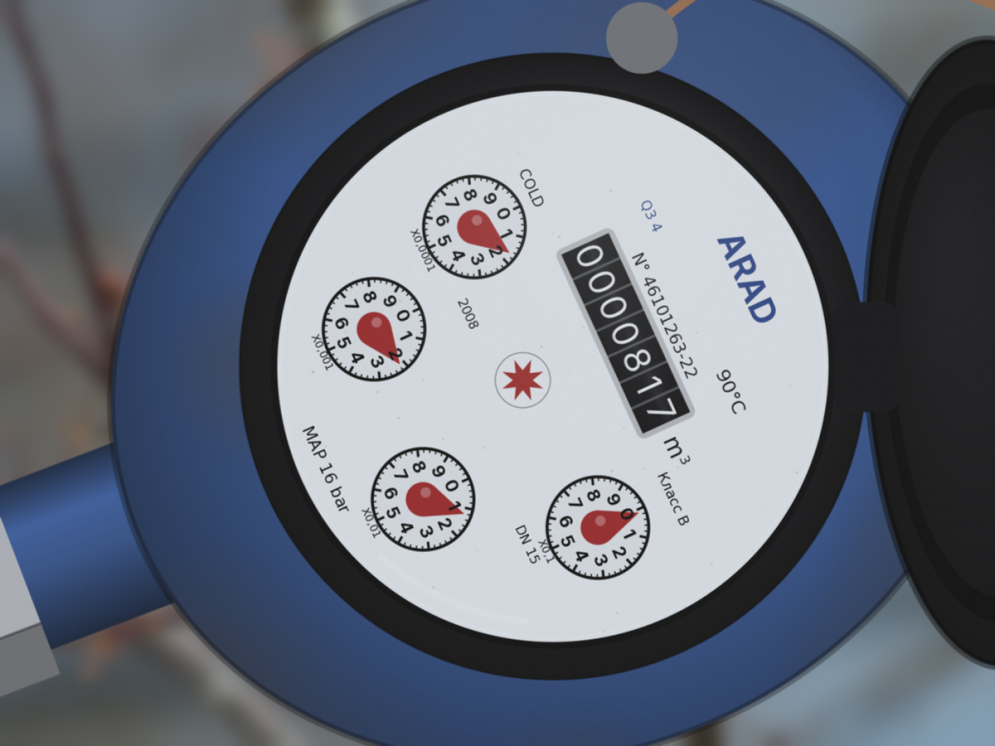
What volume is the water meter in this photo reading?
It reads 817.0121 m³
